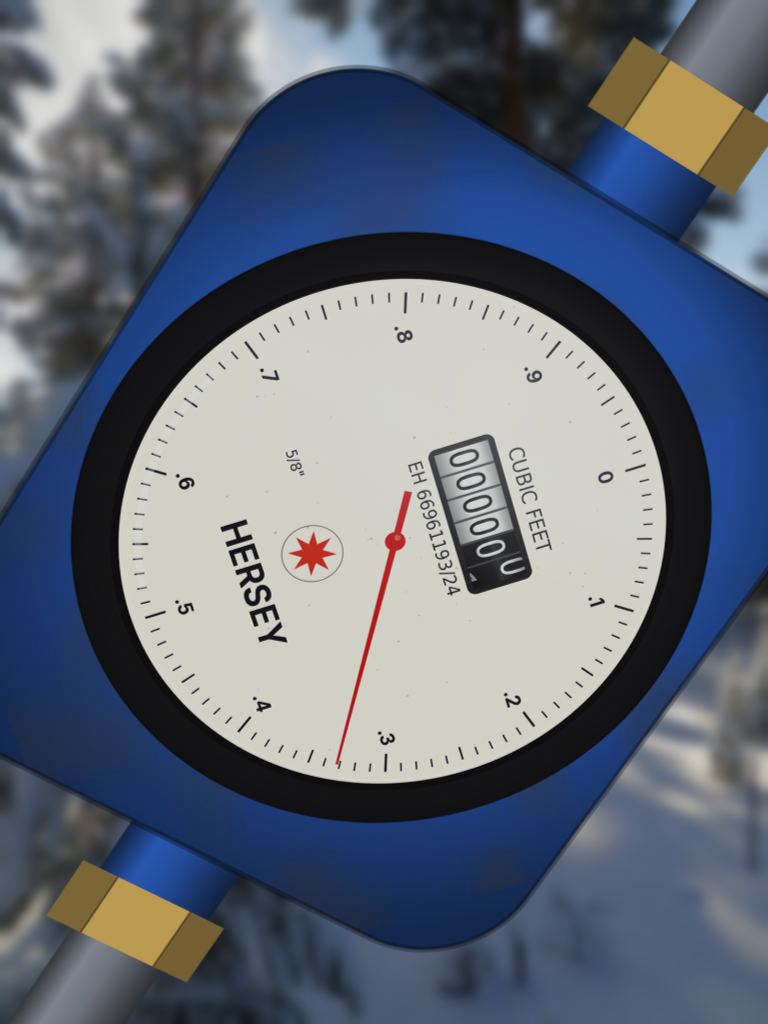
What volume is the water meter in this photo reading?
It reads 0.33 ft³
